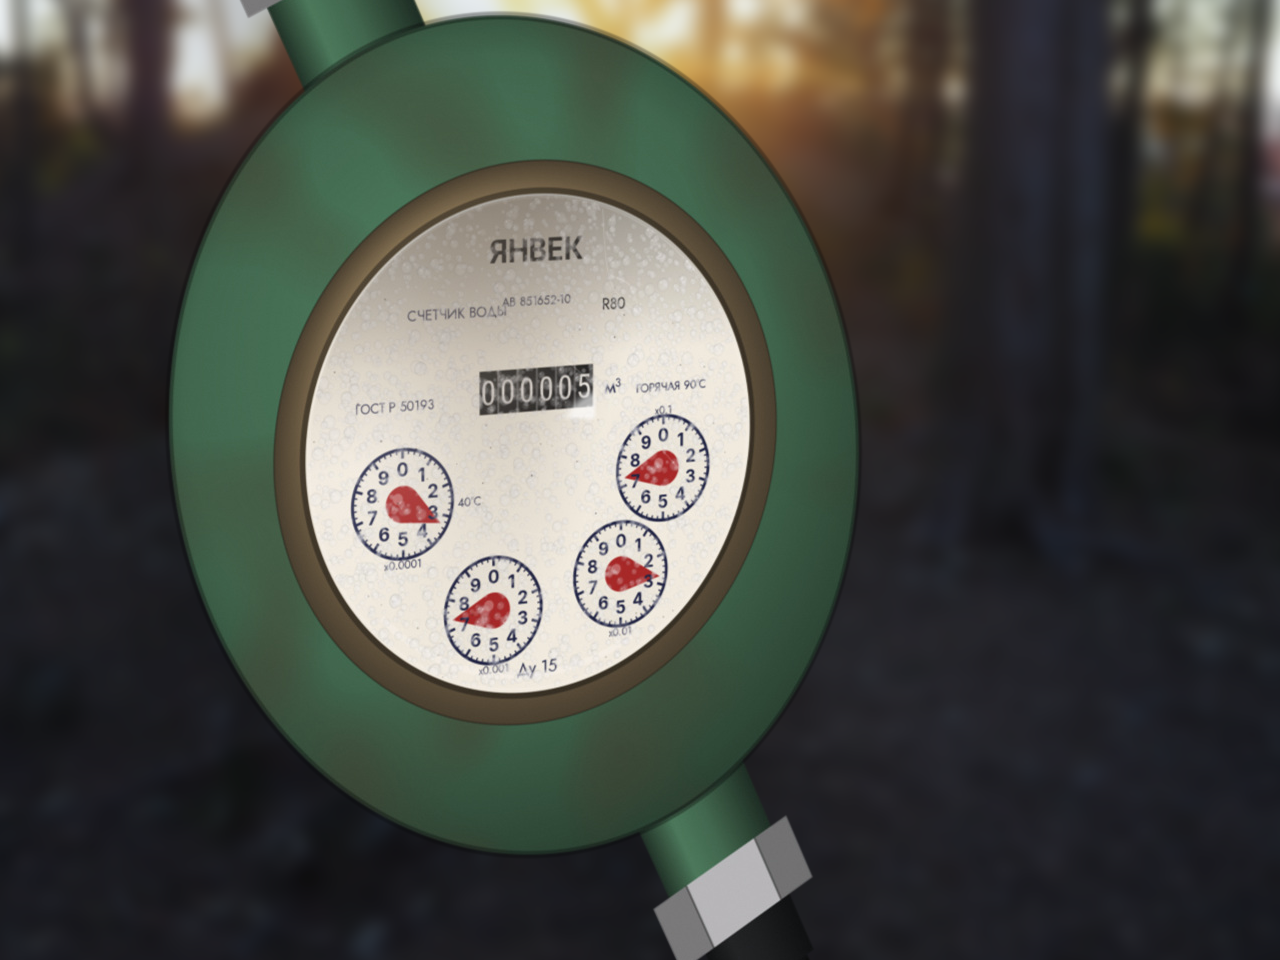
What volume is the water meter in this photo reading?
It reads 5.7273 m³
